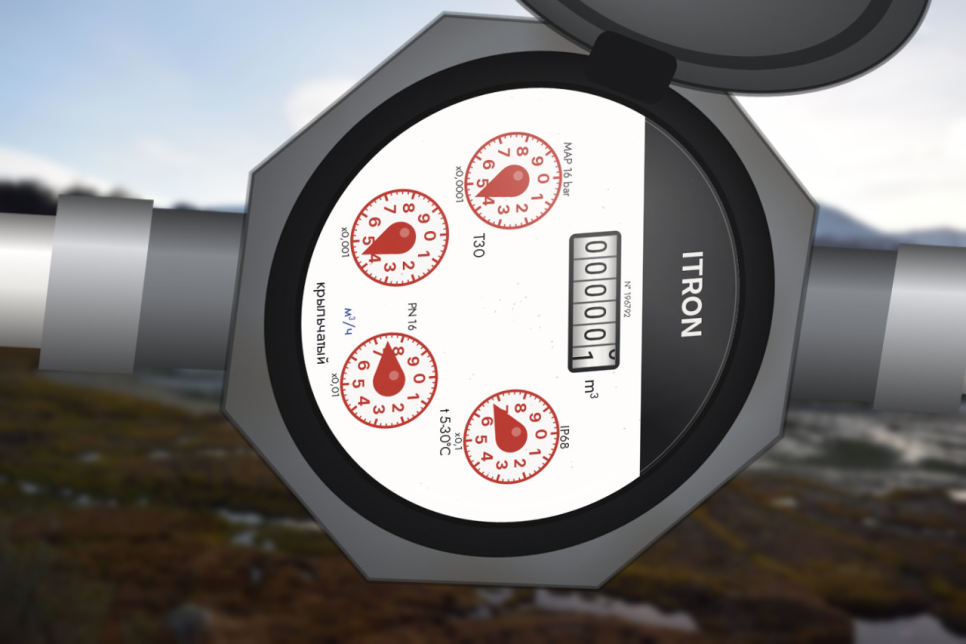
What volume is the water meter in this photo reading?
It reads 0.6744 m³
